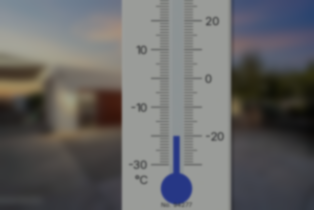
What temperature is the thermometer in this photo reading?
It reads -20 °C
